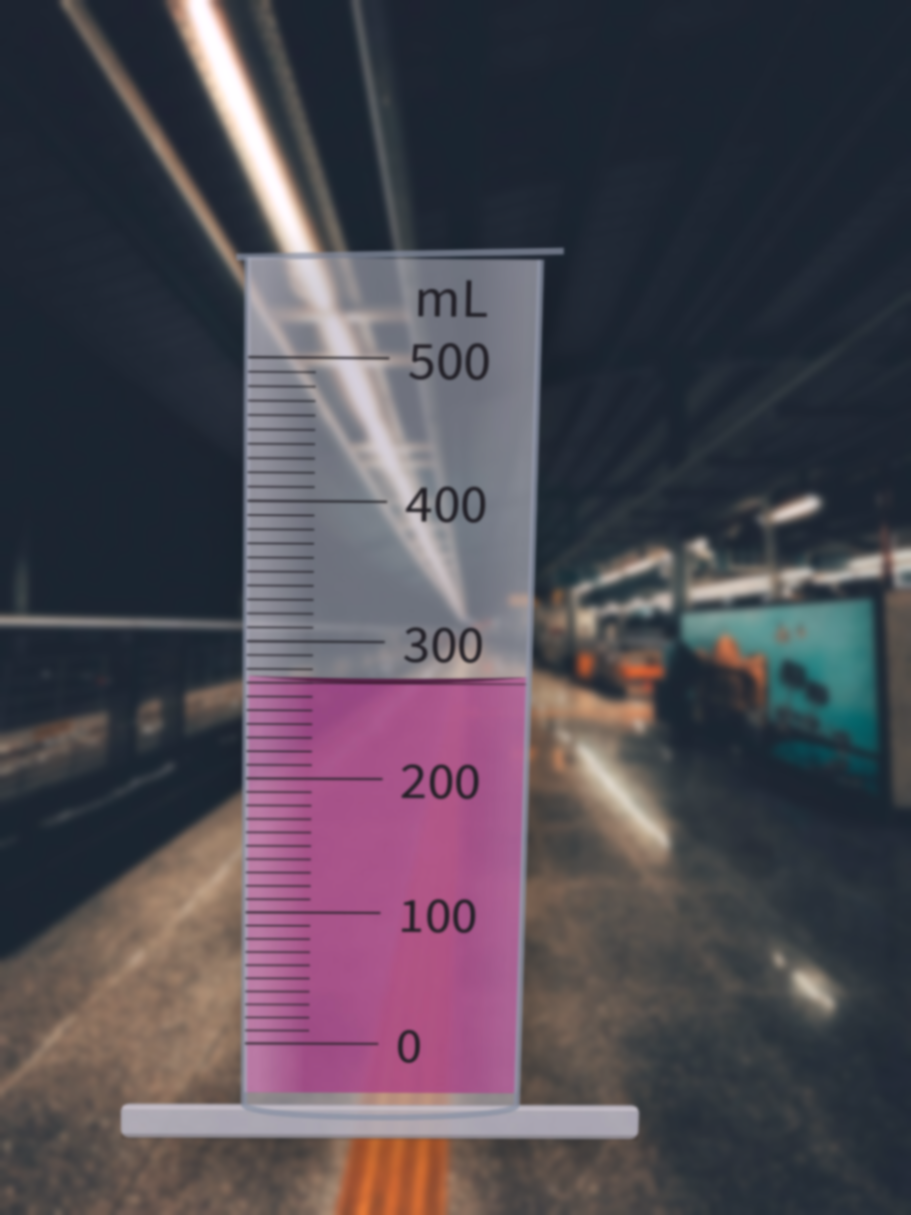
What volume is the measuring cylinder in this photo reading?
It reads 270 mL
